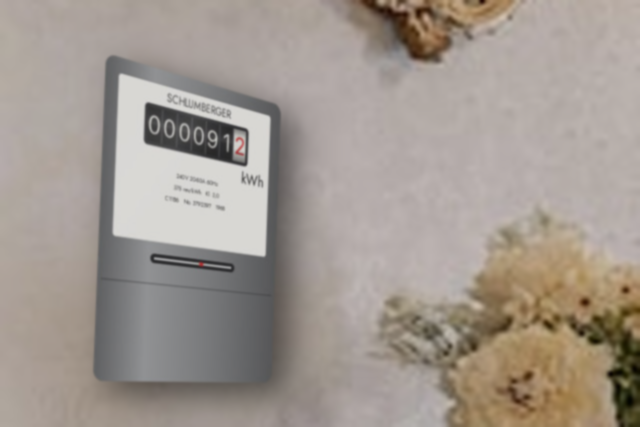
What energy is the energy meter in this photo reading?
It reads 91.2 kWh
